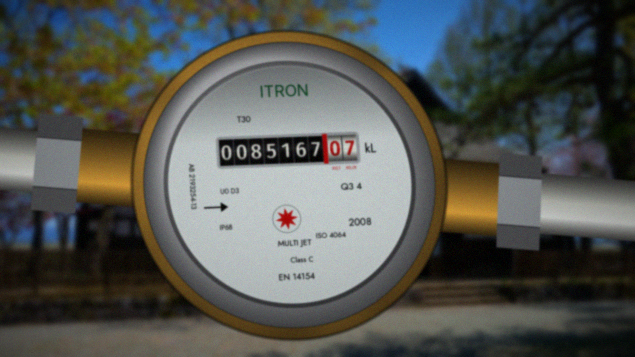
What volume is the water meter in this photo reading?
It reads 85167.07 kL
